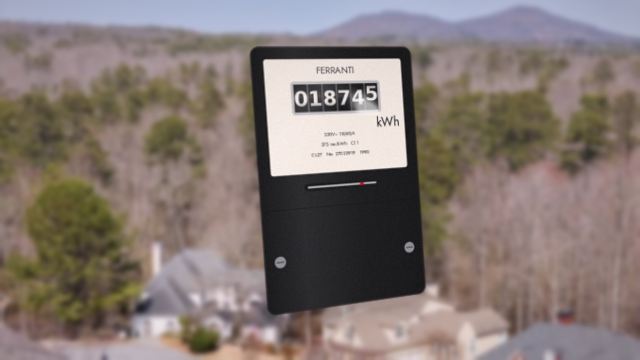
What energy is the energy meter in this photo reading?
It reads 18745 kWh
